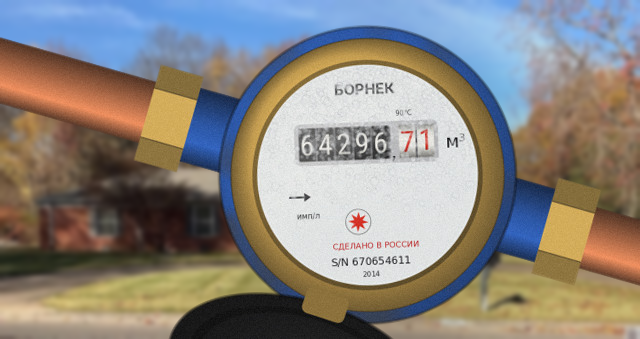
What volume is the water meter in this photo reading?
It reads 64296.71 m³
